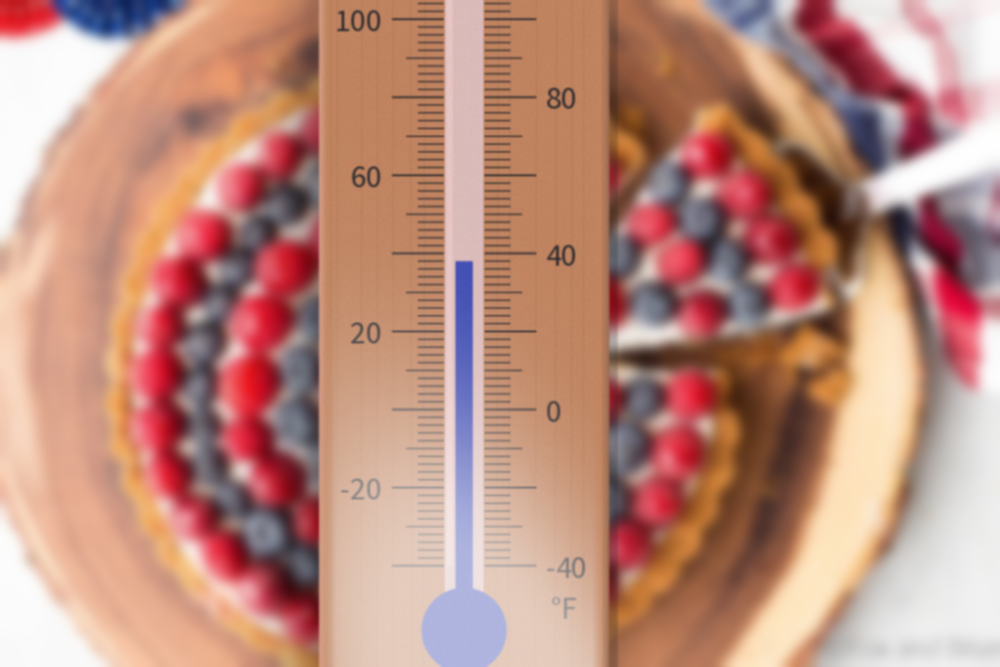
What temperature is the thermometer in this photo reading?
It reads 38 °F
